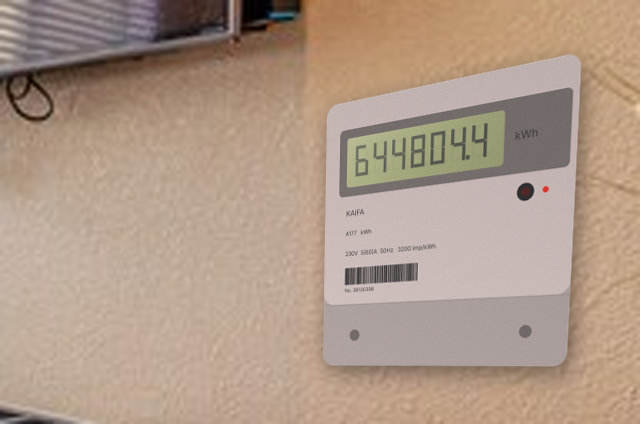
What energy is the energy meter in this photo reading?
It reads 644804.4 kWh
